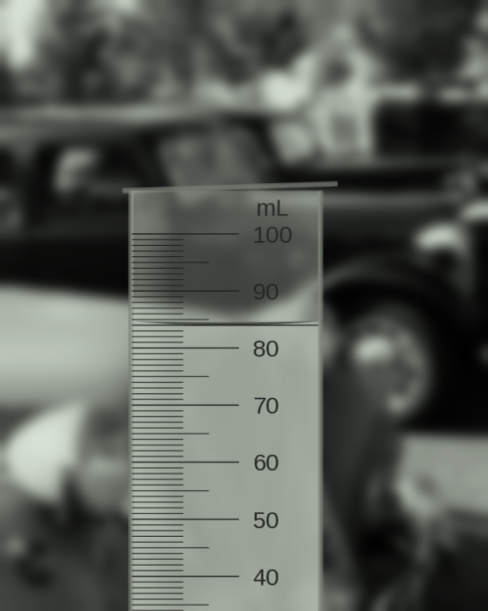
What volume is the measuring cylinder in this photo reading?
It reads 84 mL
